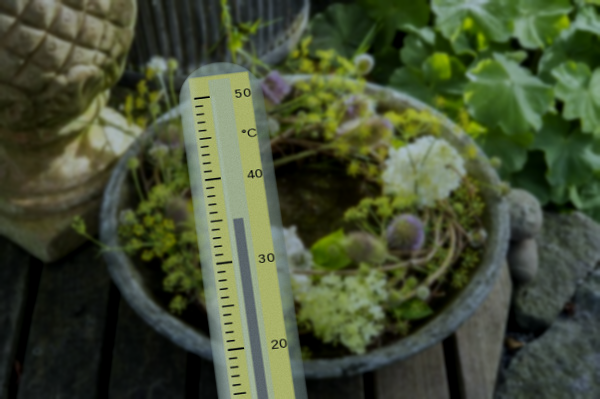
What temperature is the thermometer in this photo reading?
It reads 35 °C
